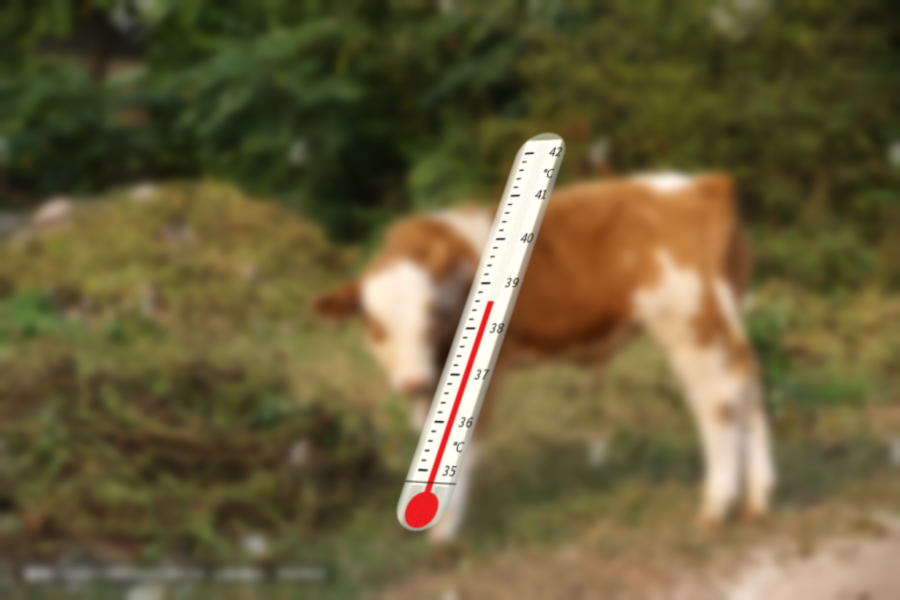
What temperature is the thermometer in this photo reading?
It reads 38.6 °C
